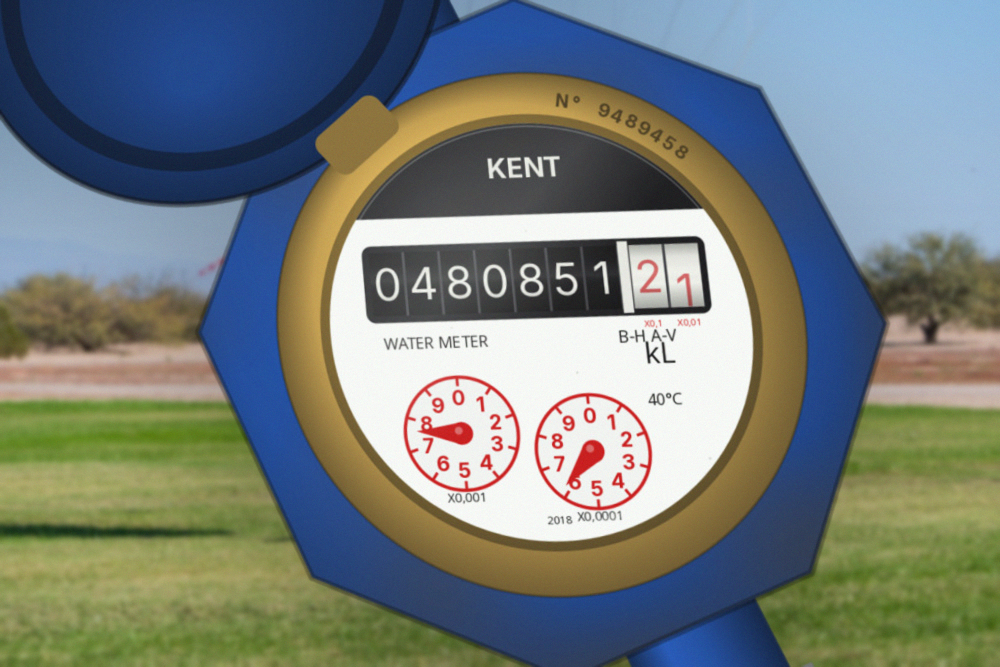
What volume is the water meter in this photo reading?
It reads 480851.2076 kL
